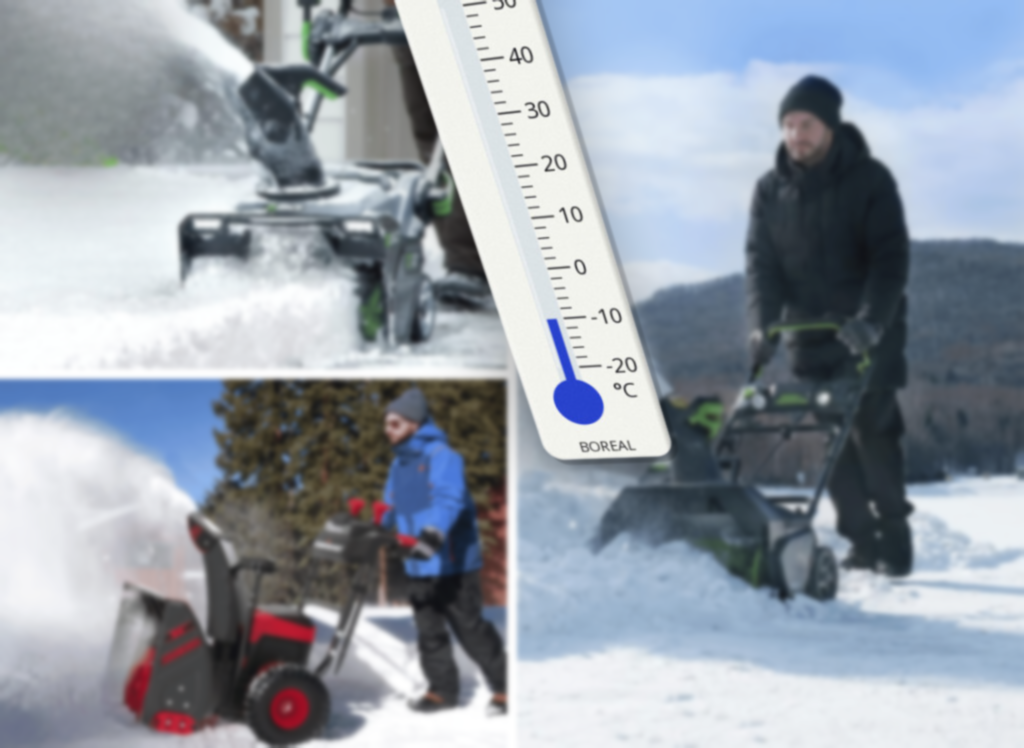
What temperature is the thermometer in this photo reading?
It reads -10 °C
